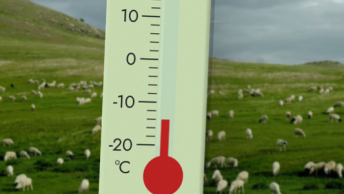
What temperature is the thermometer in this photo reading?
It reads -14 °C
